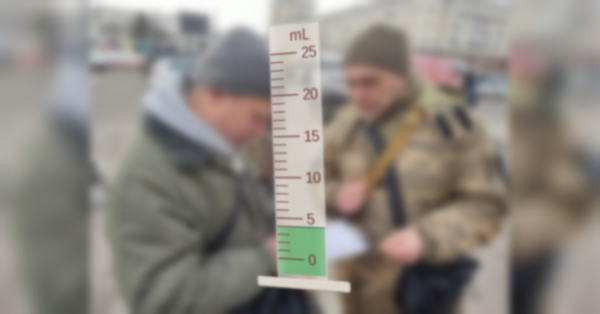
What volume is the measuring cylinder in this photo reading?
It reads 4 mL
